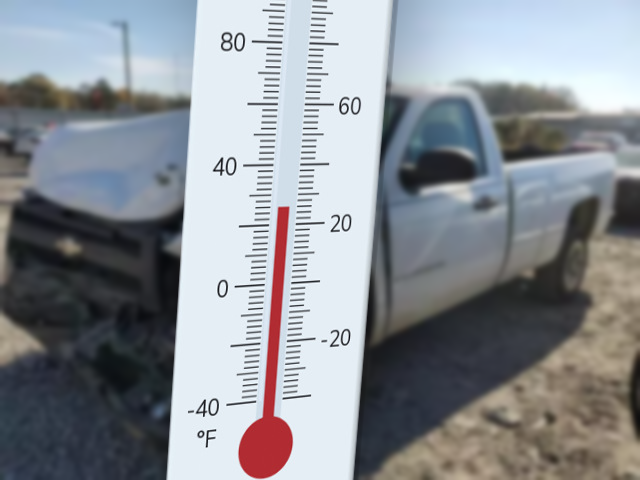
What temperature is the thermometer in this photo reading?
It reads 26 °F
